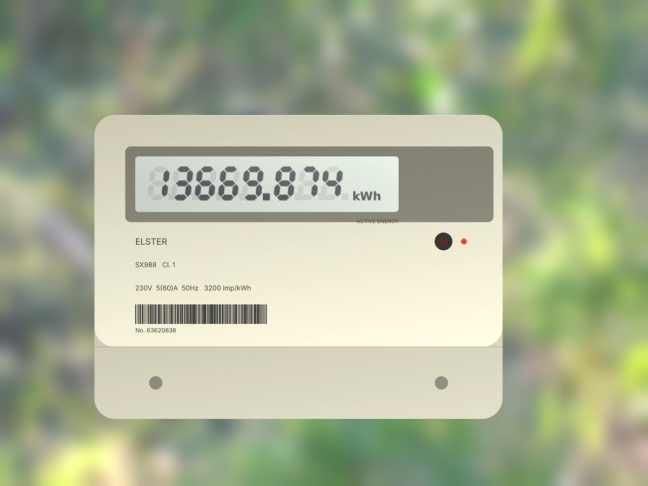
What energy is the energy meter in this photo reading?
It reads 13669.874 kWh
